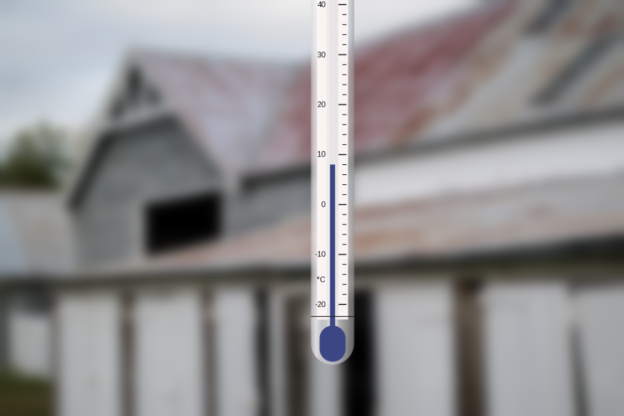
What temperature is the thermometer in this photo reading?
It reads 8 °C
